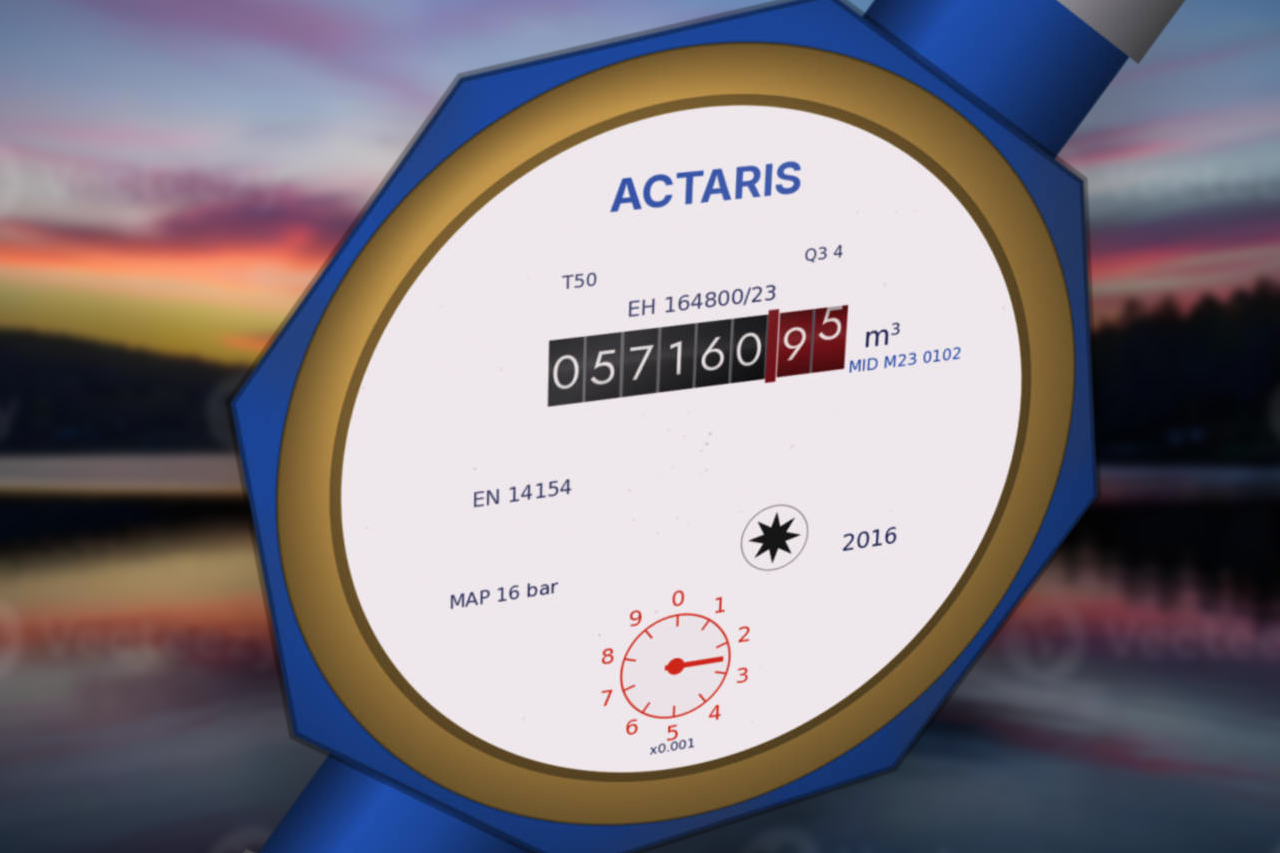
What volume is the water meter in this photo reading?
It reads 57160.952 m³
